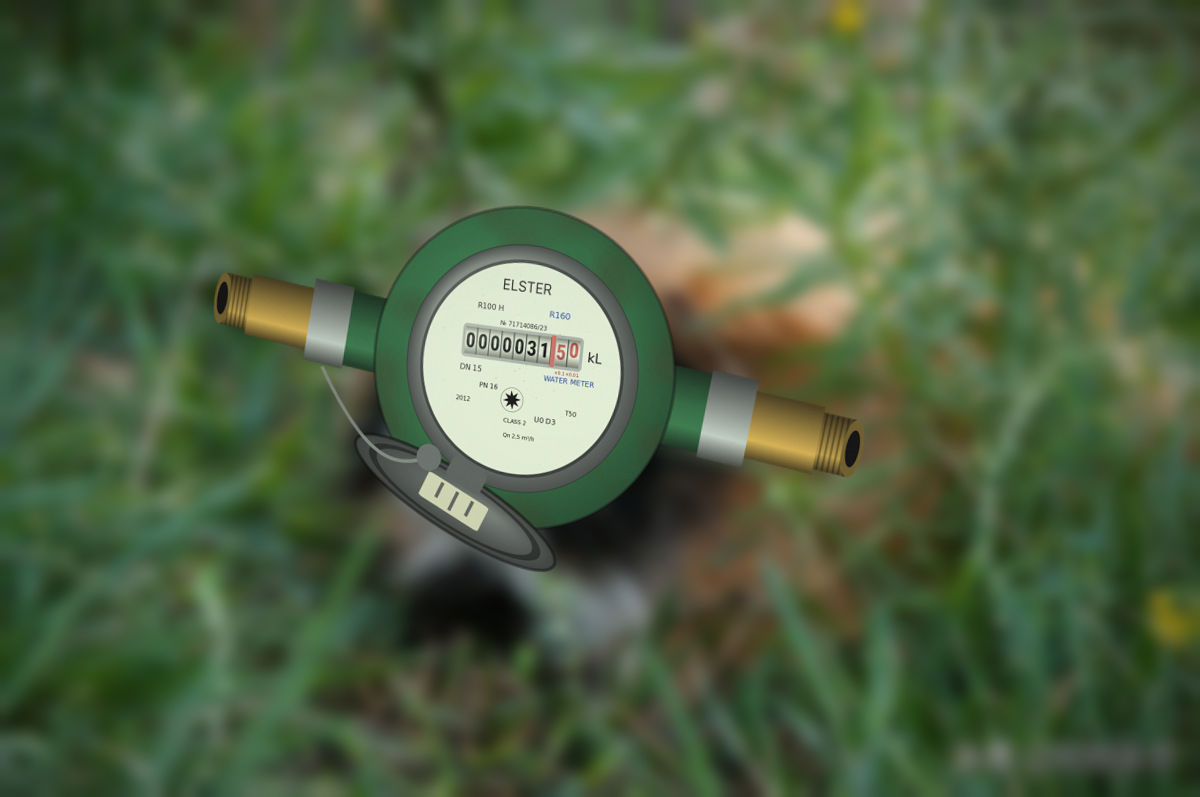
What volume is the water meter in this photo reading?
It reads 31.50 kL
